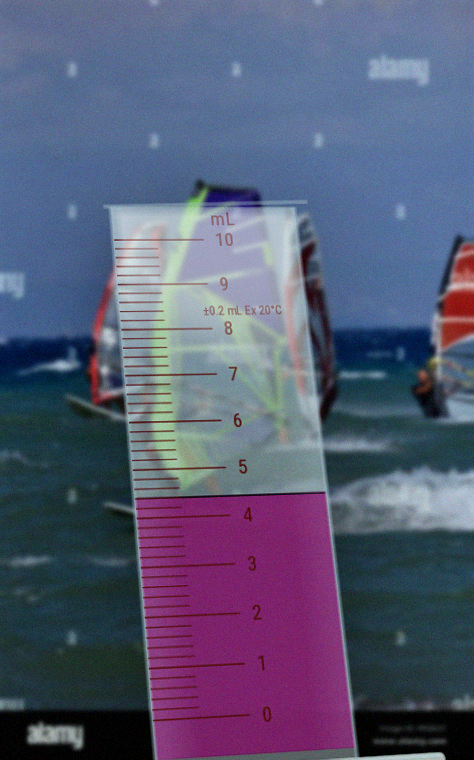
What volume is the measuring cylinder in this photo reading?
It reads 4.4 mL
